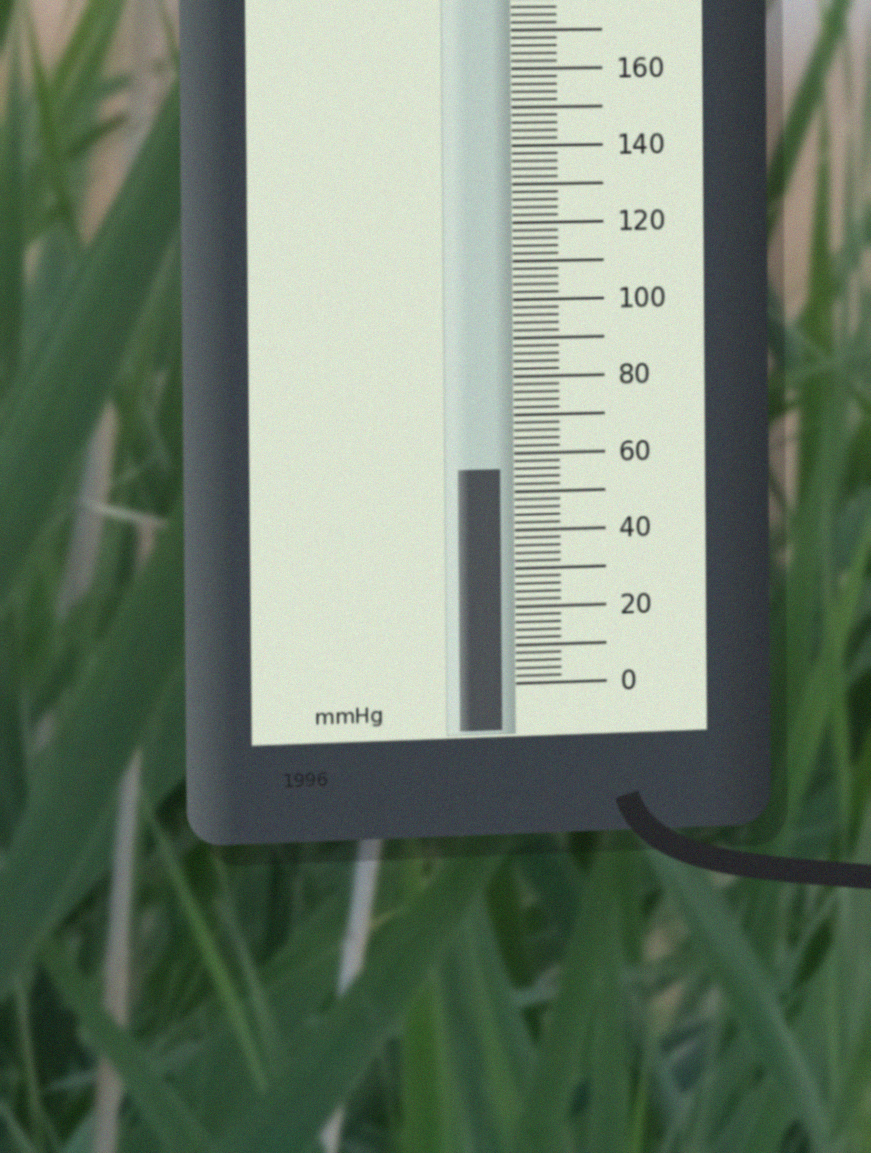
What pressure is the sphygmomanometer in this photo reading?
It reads 56 mmHg
